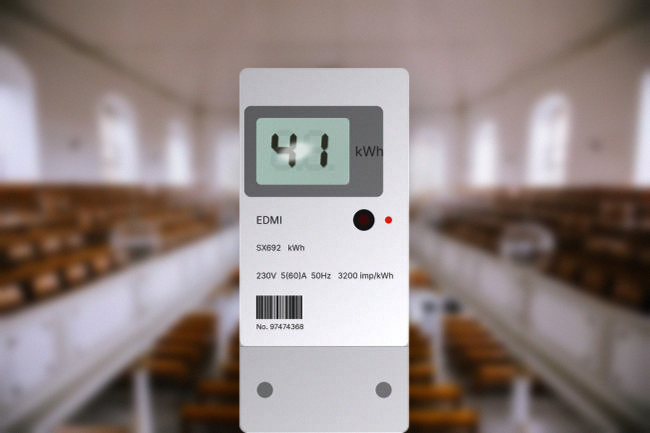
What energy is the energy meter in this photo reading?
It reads 41 kWh
